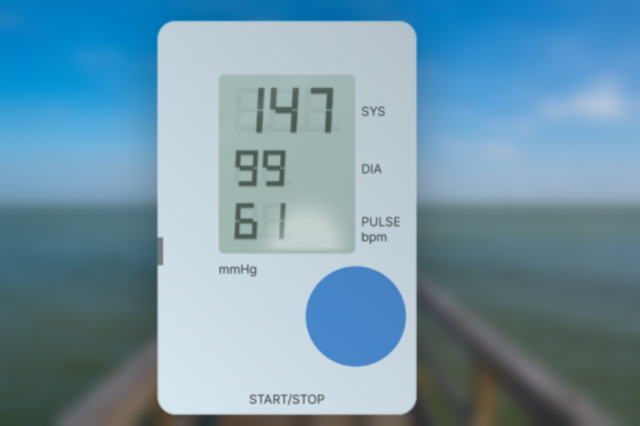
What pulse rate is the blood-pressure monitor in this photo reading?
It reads 61 bpm
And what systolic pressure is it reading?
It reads 147 mmHg
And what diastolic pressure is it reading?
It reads 99 mmHg
